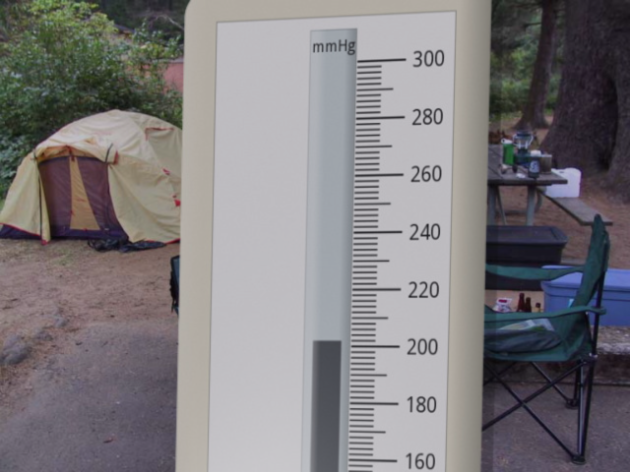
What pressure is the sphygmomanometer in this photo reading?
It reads 202 mmHg
